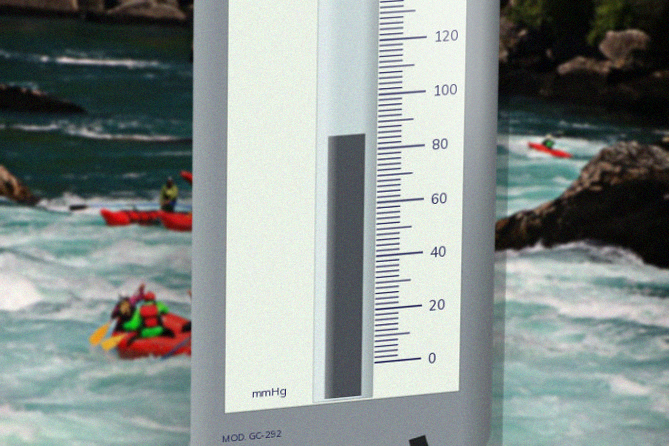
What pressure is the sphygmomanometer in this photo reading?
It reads 86 mmHg
